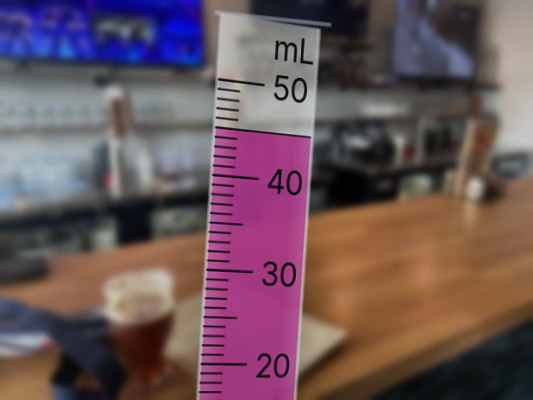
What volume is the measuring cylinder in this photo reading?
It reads 45 mL
